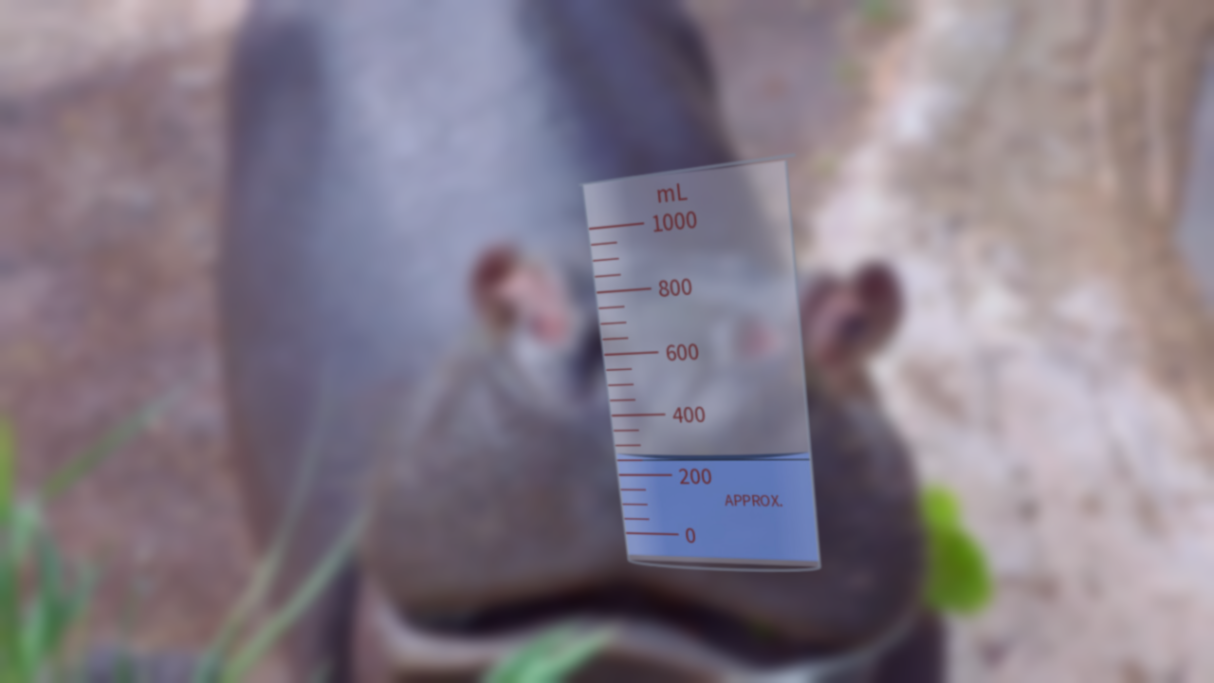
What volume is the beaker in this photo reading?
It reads 250 mL
